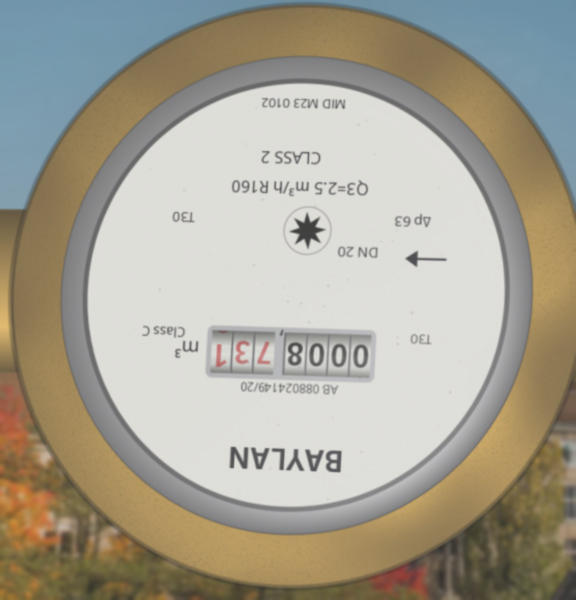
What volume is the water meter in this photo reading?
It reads 8.731 m³
